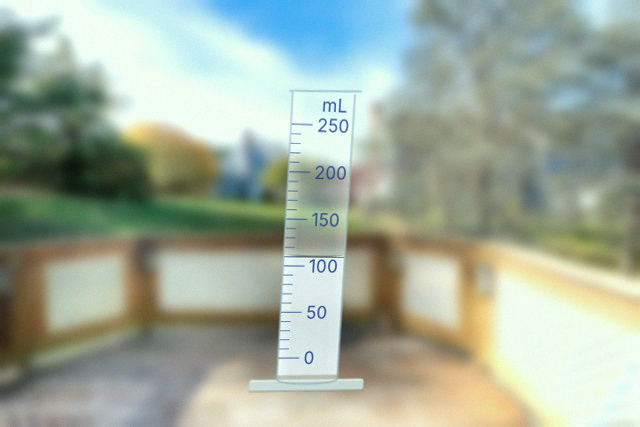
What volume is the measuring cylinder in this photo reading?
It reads 110 mL
